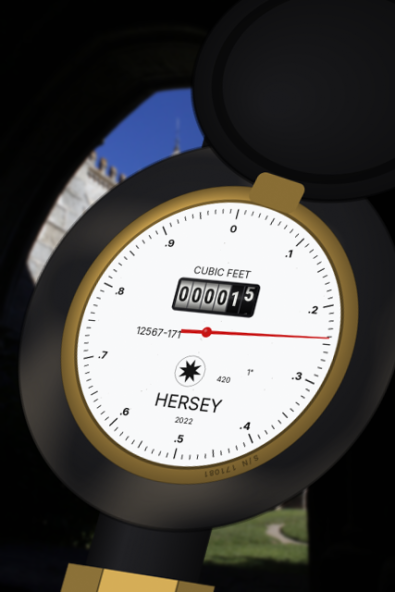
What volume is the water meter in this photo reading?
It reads 15.24 ft³
